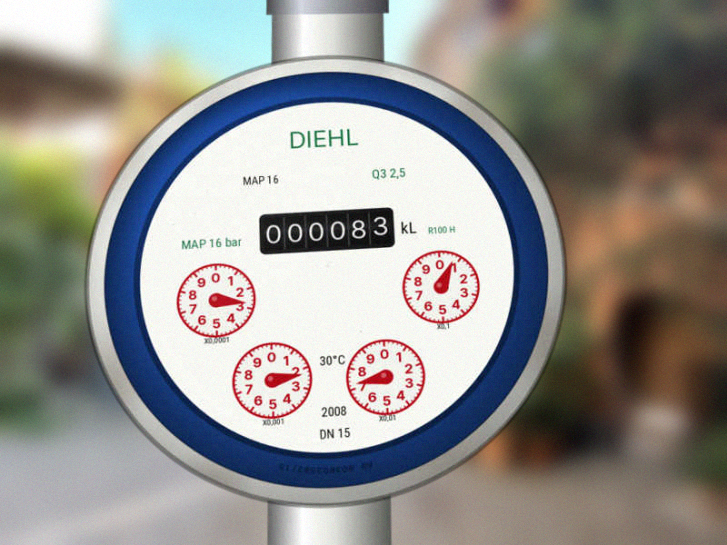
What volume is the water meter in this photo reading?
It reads 83.0722 kL
